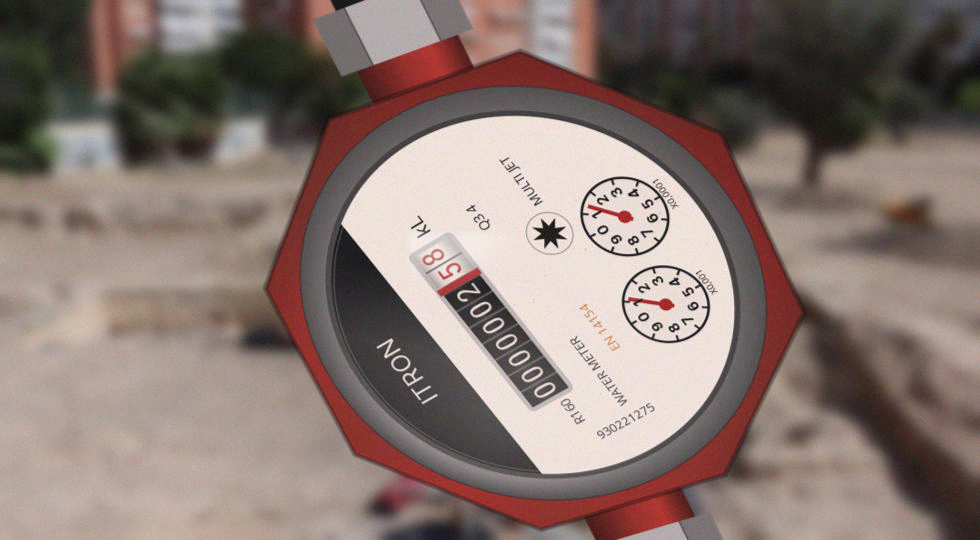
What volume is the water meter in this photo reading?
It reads 2.5811 kL
